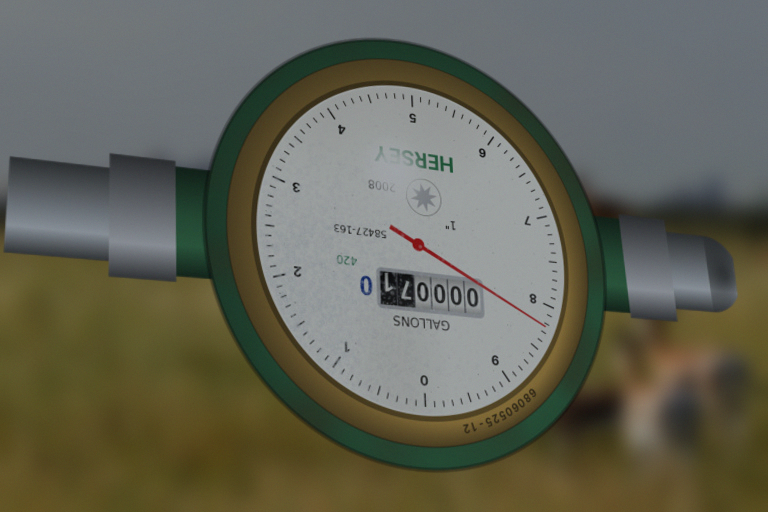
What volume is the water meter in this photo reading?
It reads 708.2 gal
